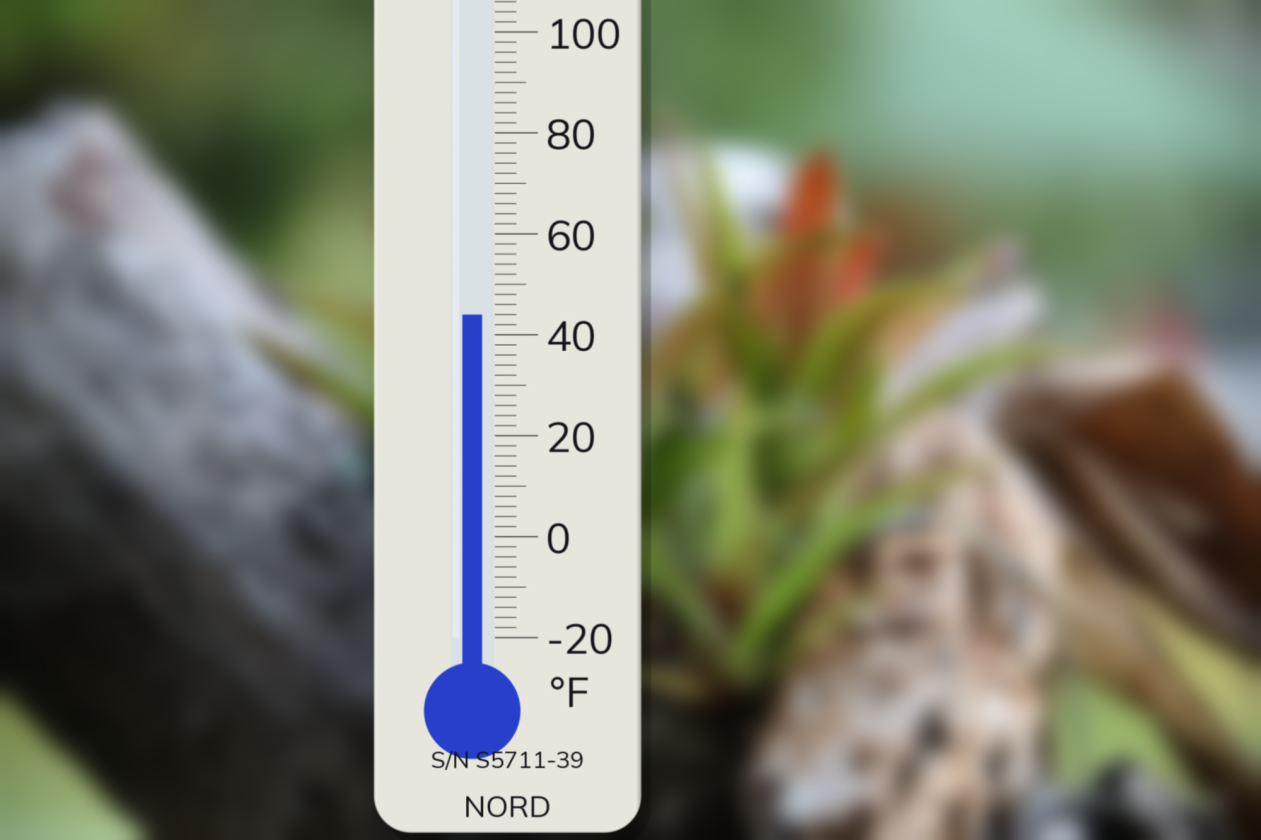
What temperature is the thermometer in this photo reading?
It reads 44 °F
